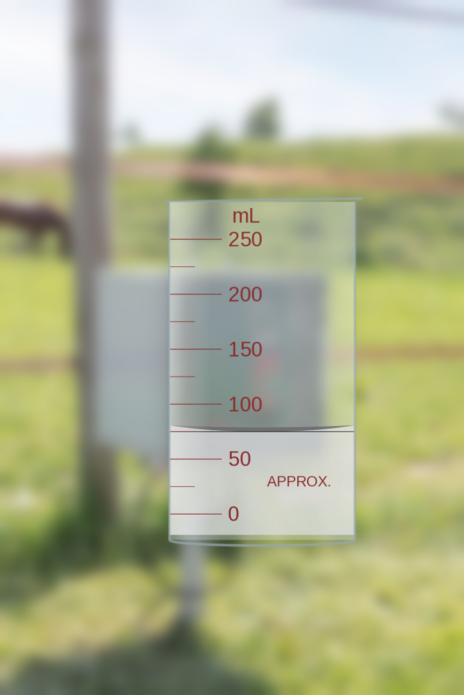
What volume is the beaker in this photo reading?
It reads 75 mL
